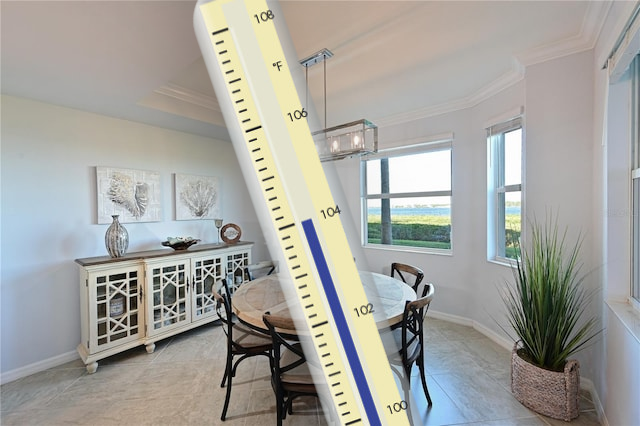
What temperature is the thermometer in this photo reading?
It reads 104 °F
